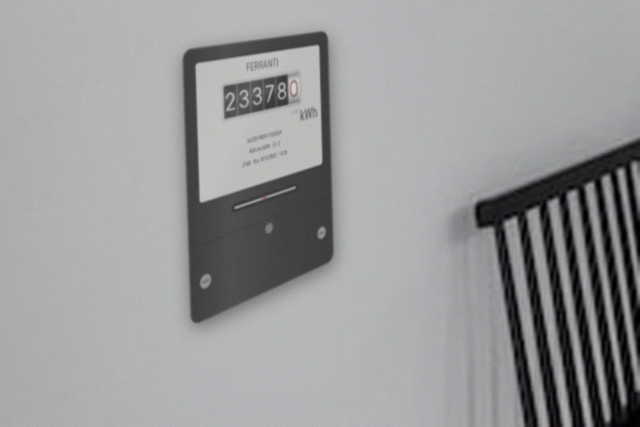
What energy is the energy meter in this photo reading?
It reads 23378.0 kWh
